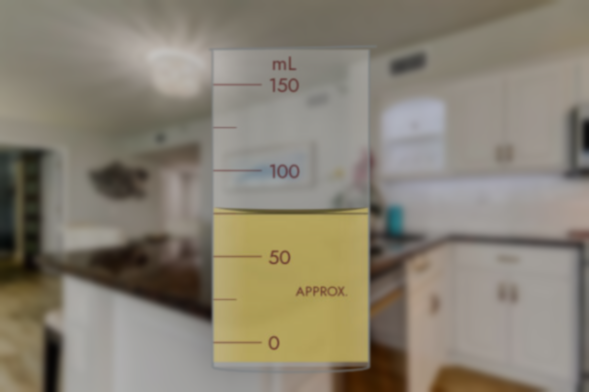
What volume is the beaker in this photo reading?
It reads 75 mL
